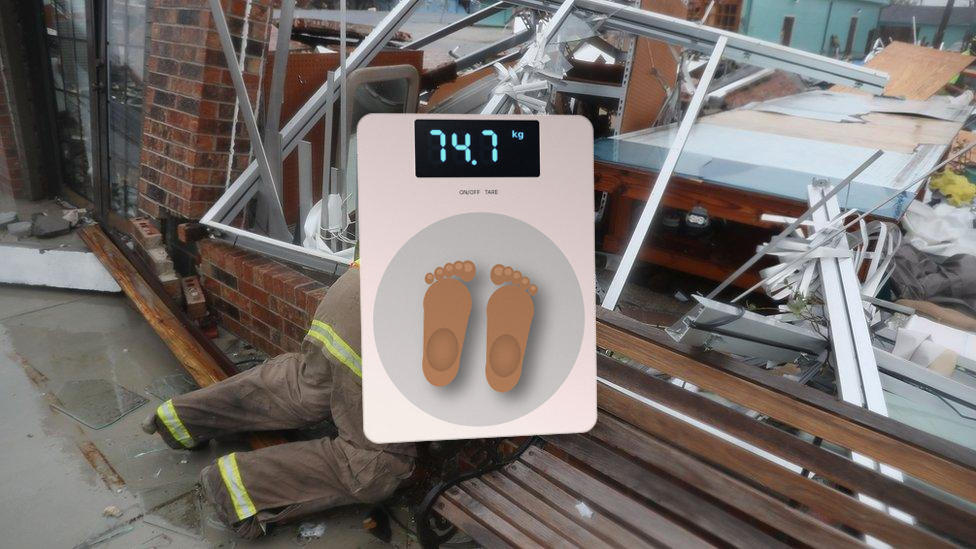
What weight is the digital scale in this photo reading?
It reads 74.7 kg
